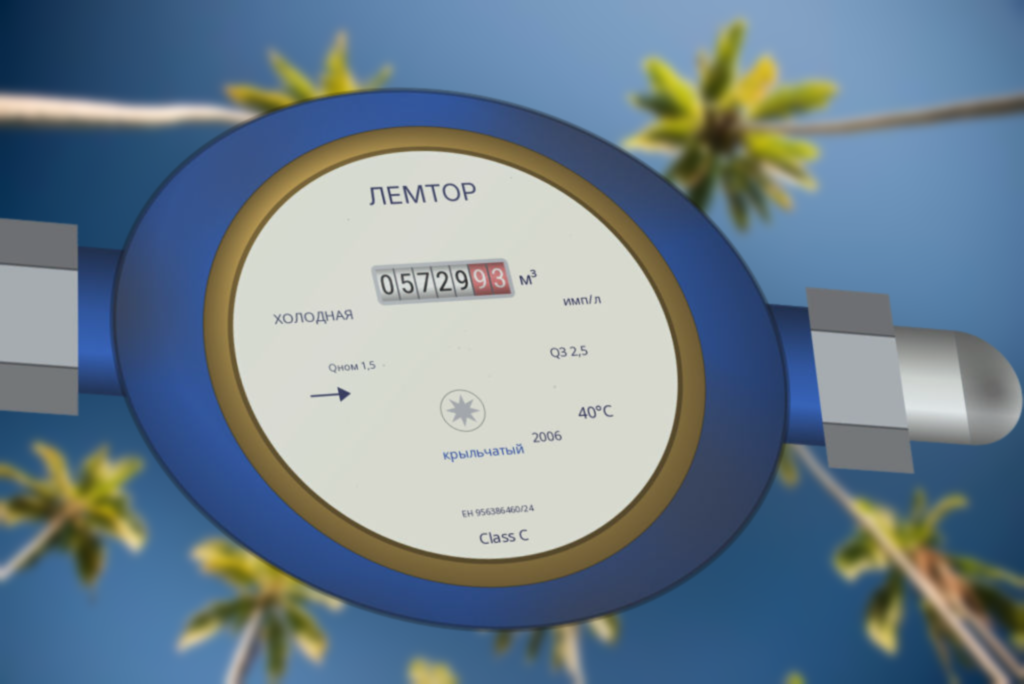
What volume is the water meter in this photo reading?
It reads 5729.93 m³
